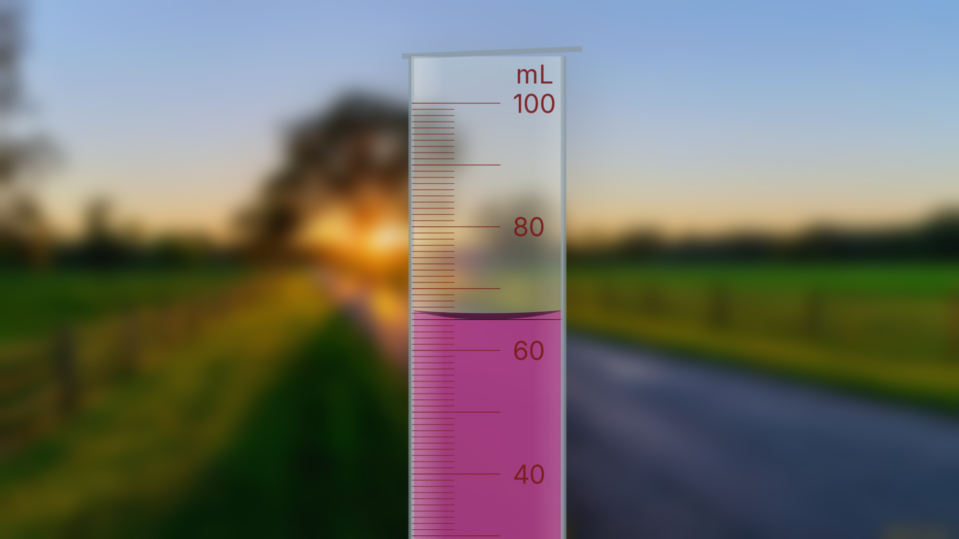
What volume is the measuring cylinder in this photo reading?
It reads 65 mL
